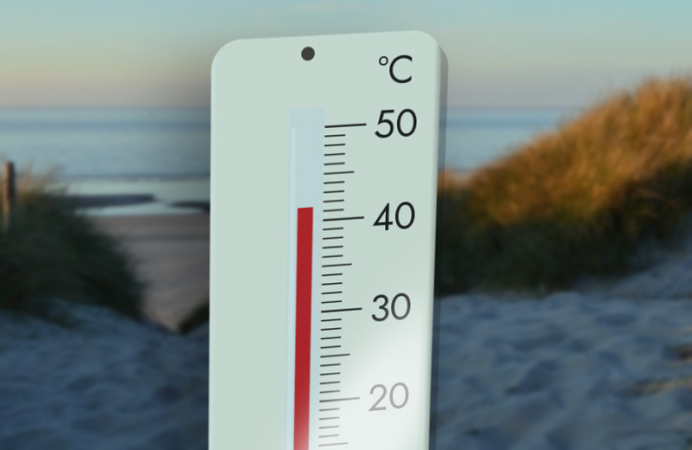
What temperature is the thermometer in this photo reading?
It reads 41.5 °C
